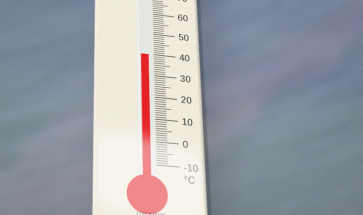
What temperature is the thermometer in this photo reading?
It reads 40 °C
